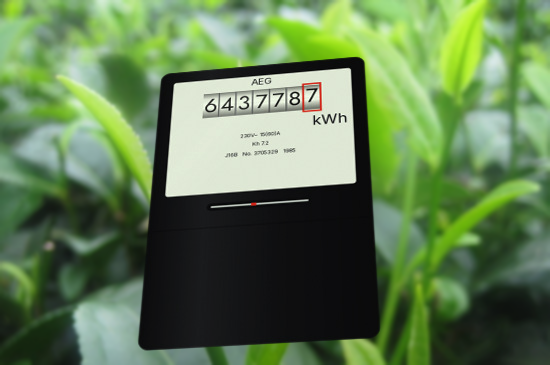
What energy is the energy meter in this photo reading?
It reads 643778.7 kWh
